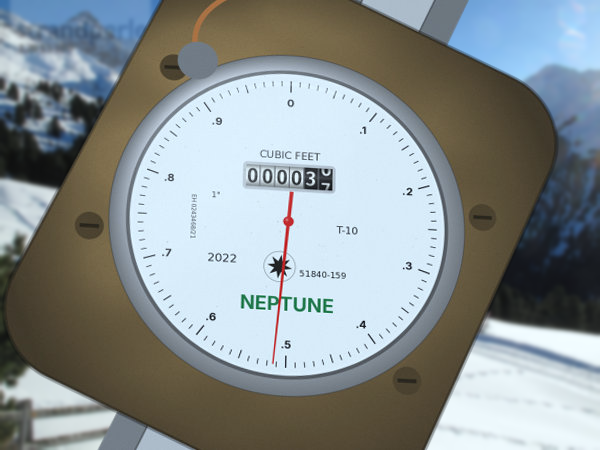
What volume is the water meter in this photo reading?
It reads 36.51 ft³
